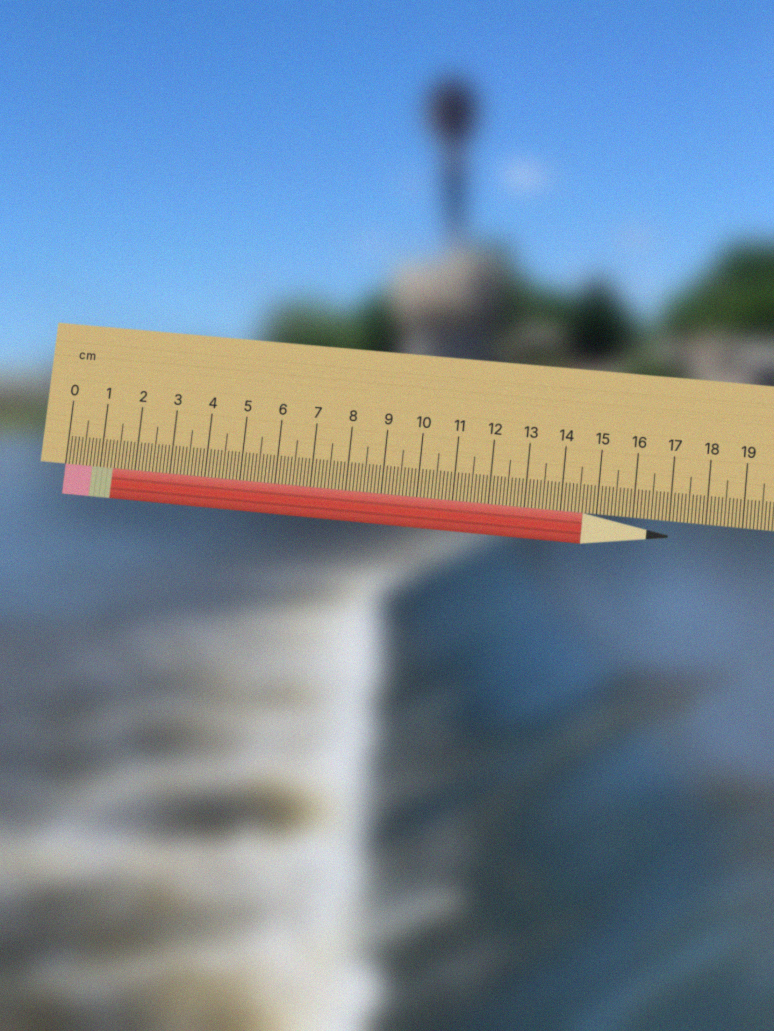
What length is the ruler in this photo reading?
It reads 17 cm
